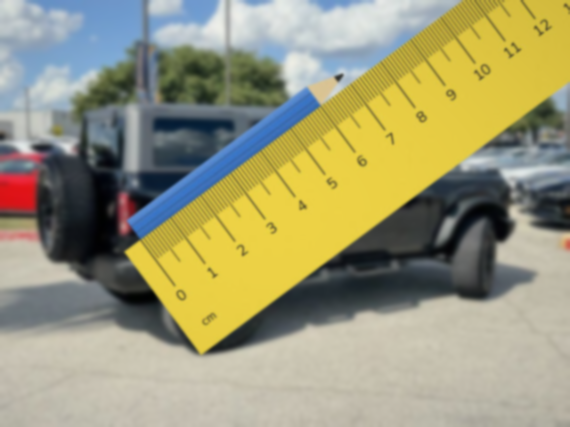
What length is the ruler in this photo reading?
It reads 7 cm
